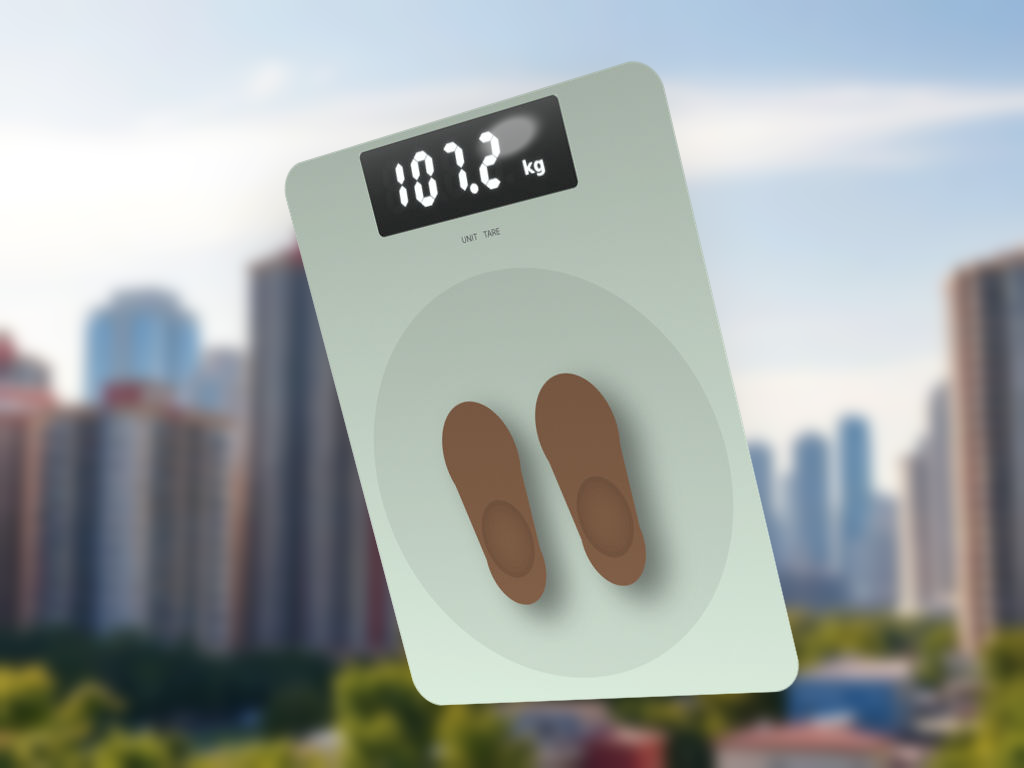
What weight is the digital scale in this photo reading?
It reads 107.2 kg
